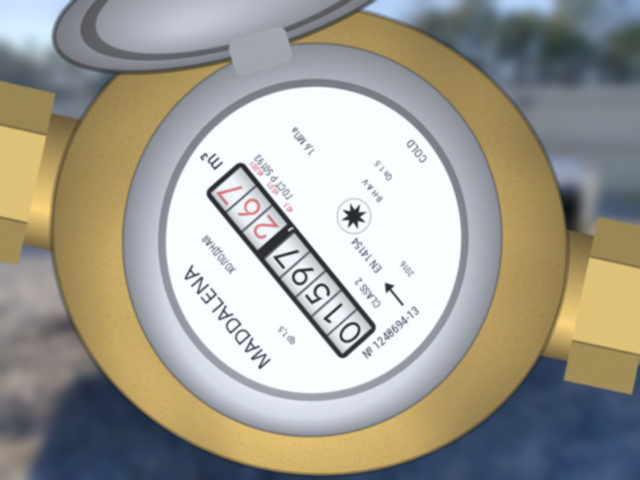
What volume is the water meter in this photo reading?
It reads 1597.267 m³
